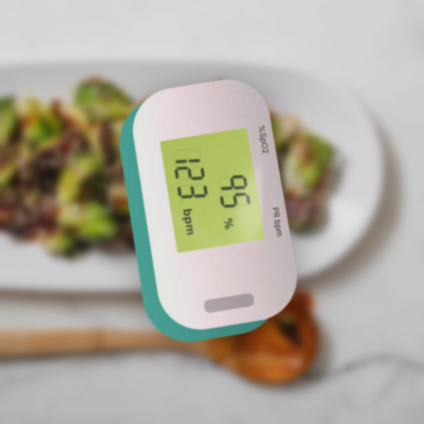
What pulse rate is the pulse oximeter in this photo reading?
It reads 123 bpm
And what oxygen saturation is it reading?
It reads 95 %
